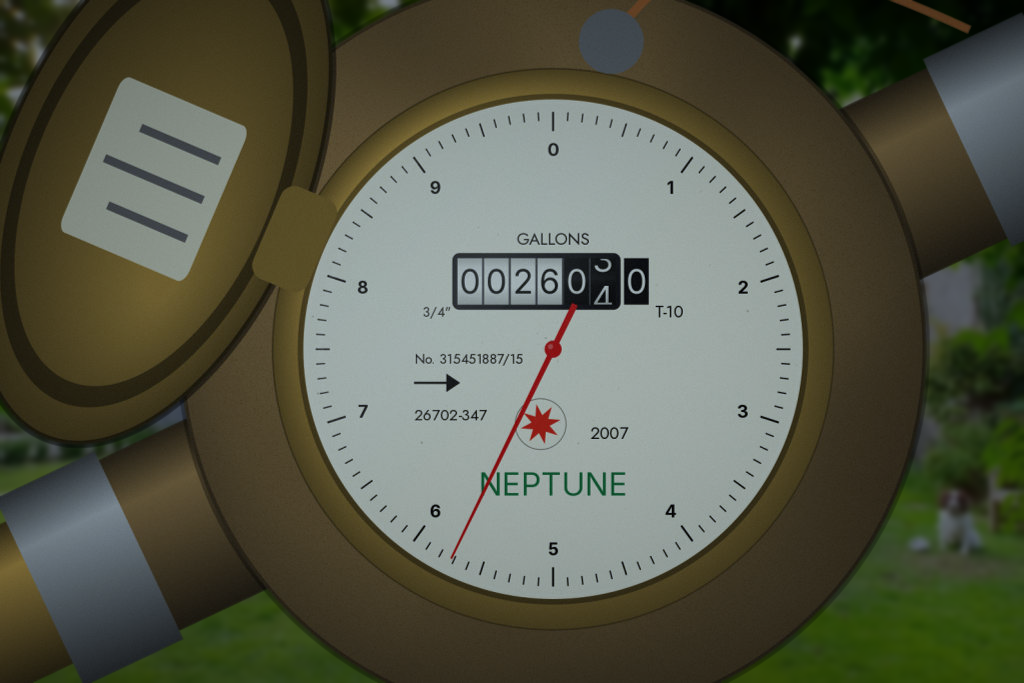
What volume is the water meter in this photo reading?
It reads 26035.7 gal
